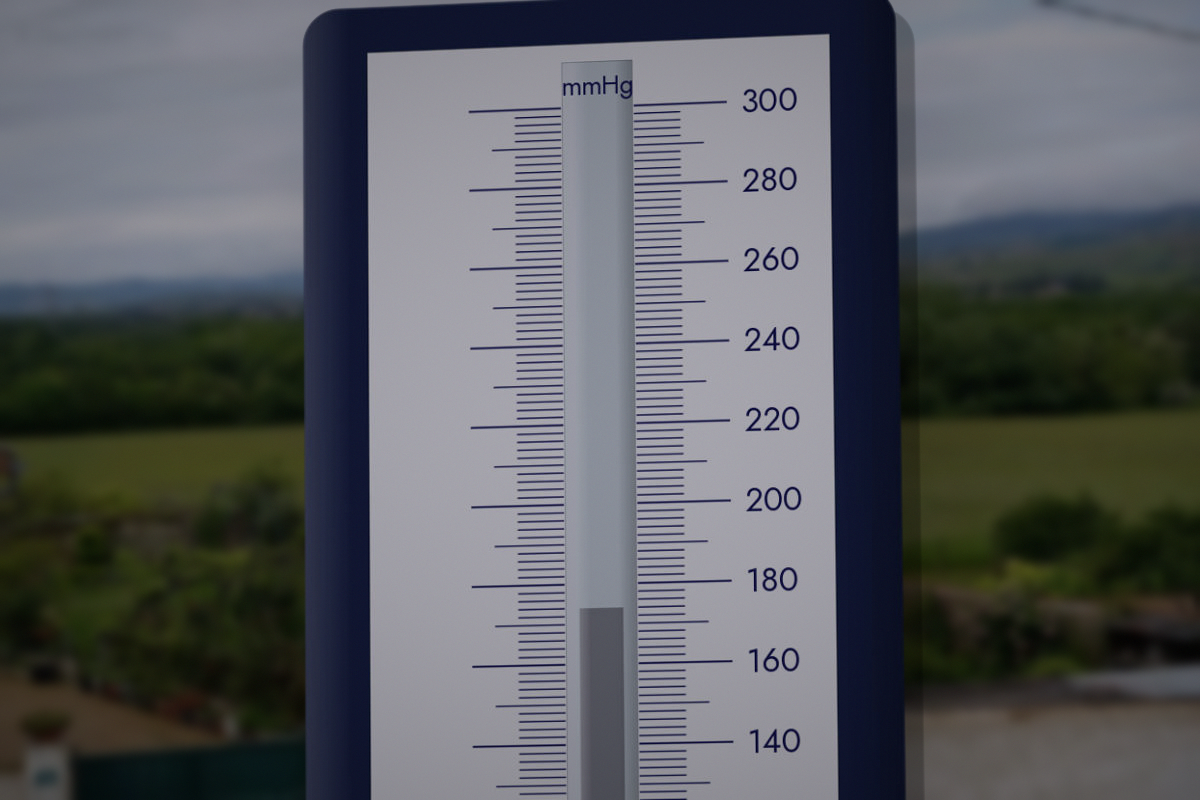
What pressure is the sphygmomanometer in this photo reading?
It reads 174 mmHg
